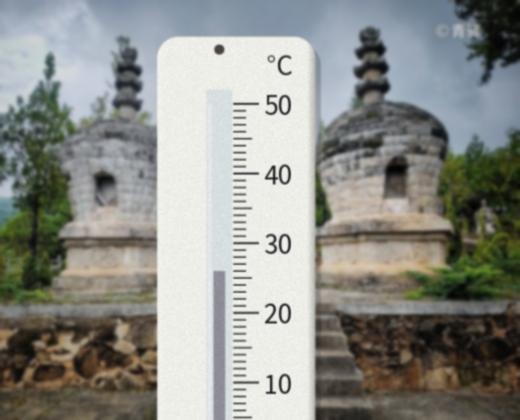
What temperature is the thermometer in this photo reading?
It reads 26 °C
